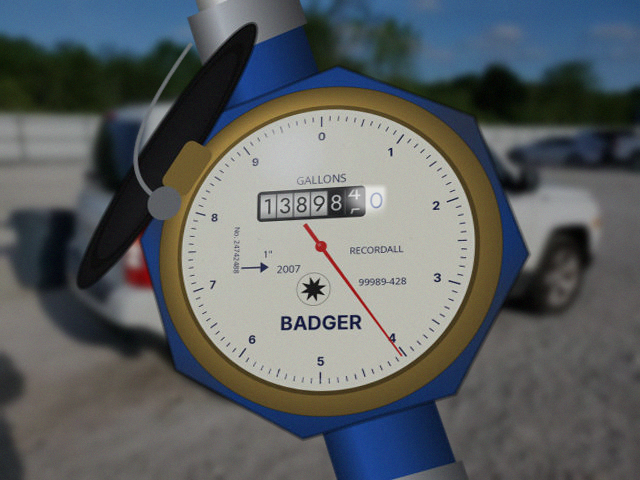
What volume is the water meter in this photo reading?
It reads 1389844.0 gal
